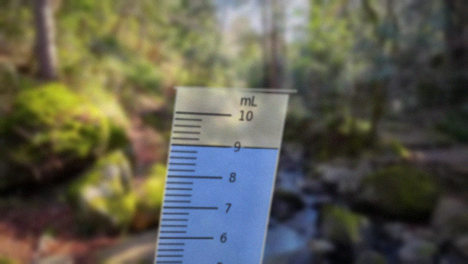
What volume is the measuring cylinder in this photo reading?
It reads 9 mL
